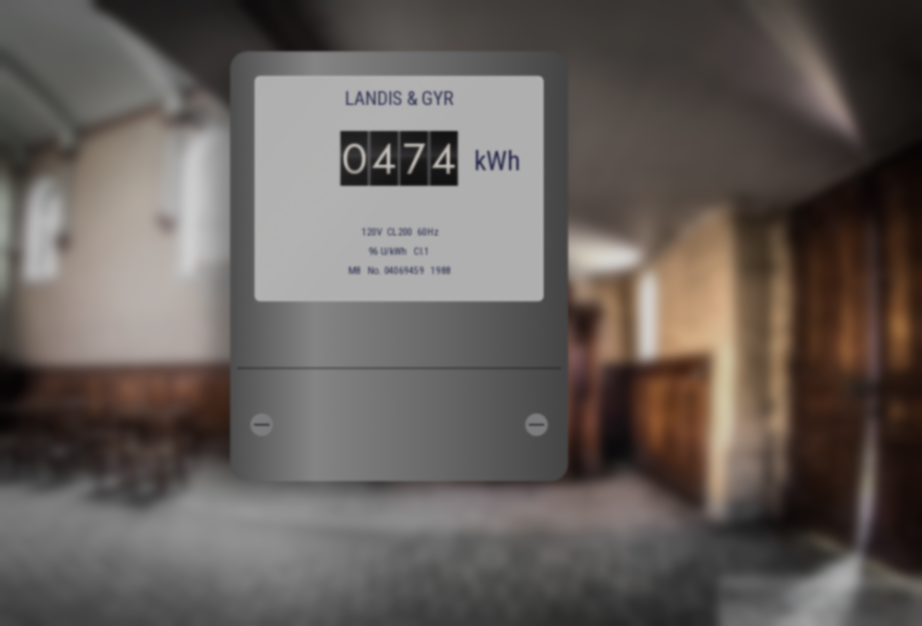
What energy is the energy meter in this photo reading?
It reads 474 kWh
